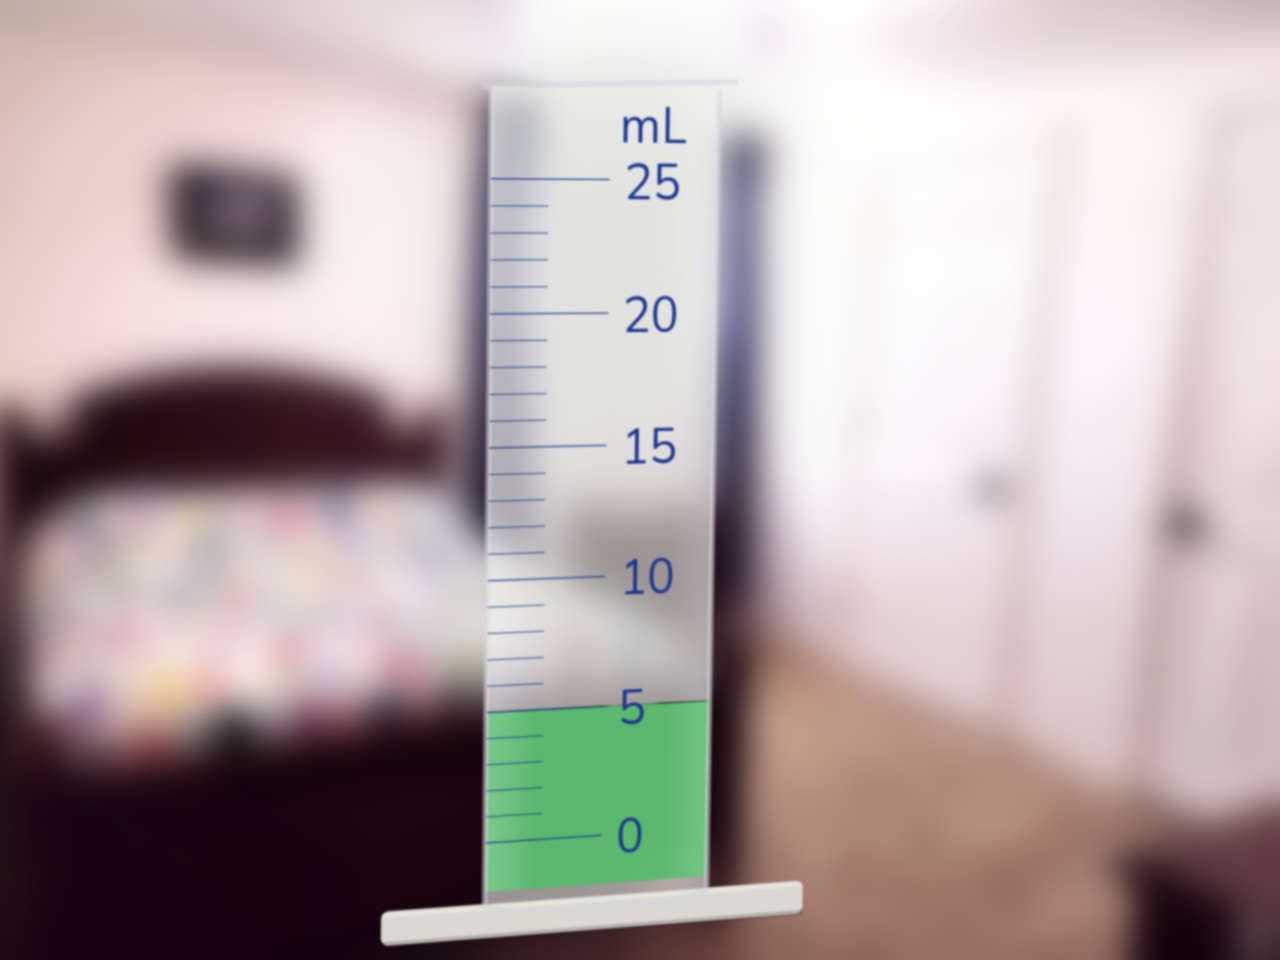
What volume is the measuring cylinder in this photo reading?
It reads 5 mL
